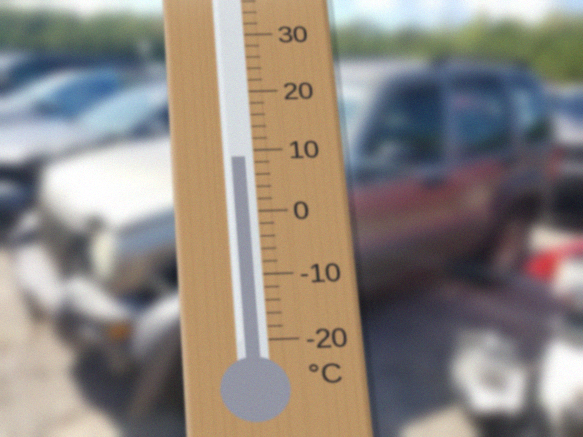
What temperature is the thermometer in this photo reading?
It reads 9 °C
